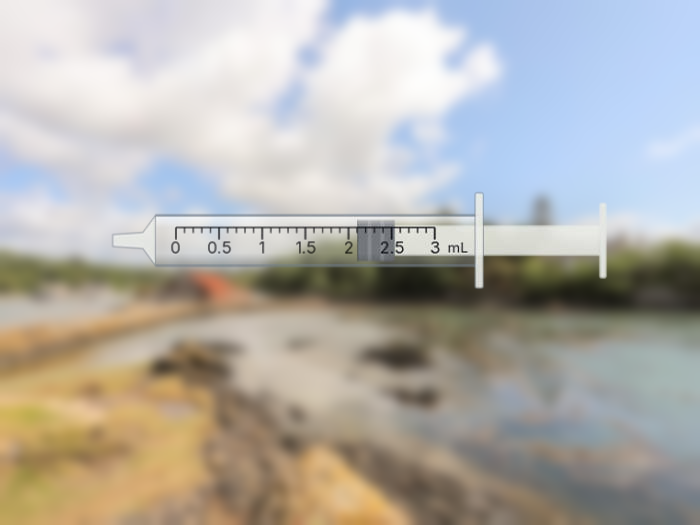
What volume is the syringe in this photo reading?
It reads 2.1 mL
